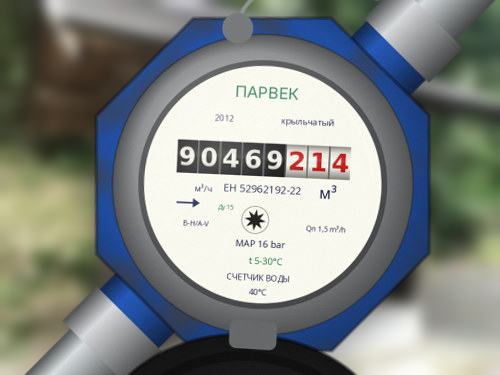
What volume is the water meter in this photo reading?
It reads 90469.214 m³
